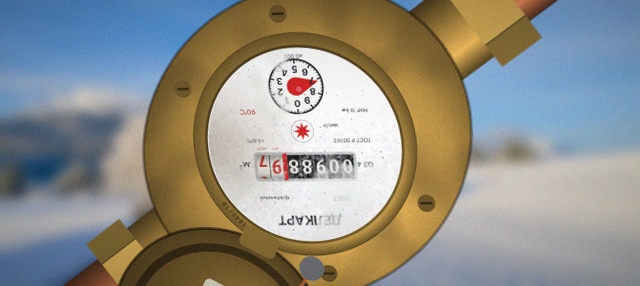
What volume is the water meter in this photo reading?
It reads 988.967 m³
